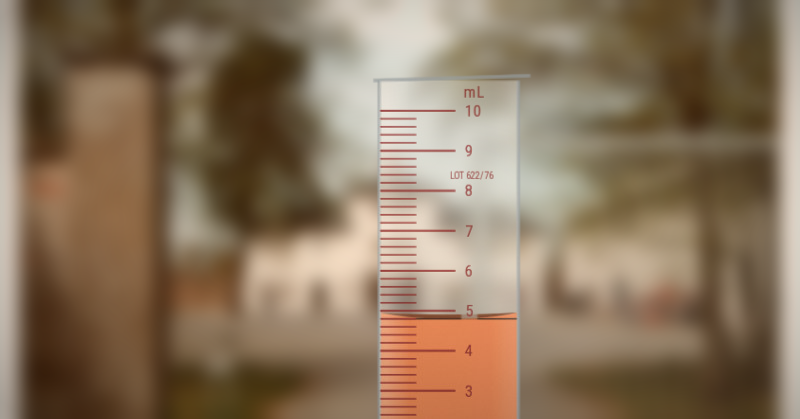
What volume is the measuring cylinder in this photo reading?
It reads 4.8 mL
